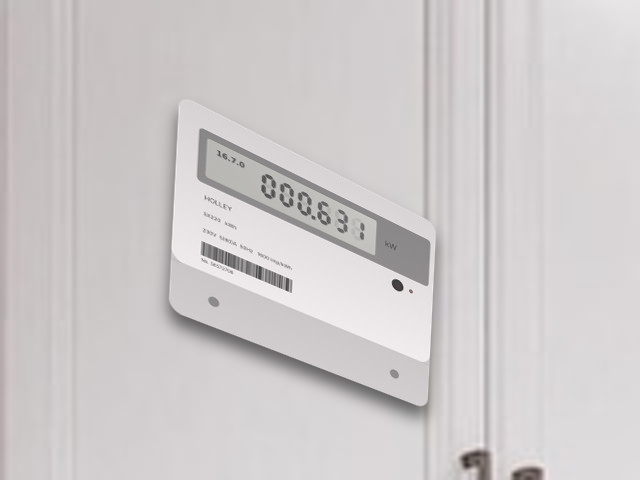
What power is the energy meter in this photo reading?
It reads 0.631 kW
